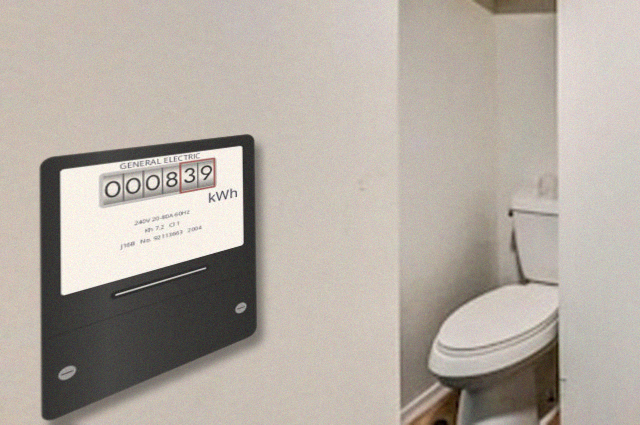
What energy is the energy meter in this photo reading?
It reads 8.39 kWh
